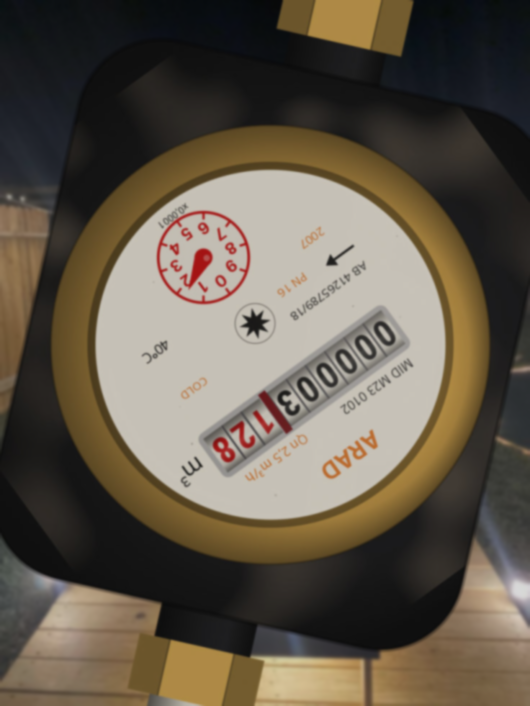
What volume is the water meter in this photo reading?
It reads 3.1281 m³
